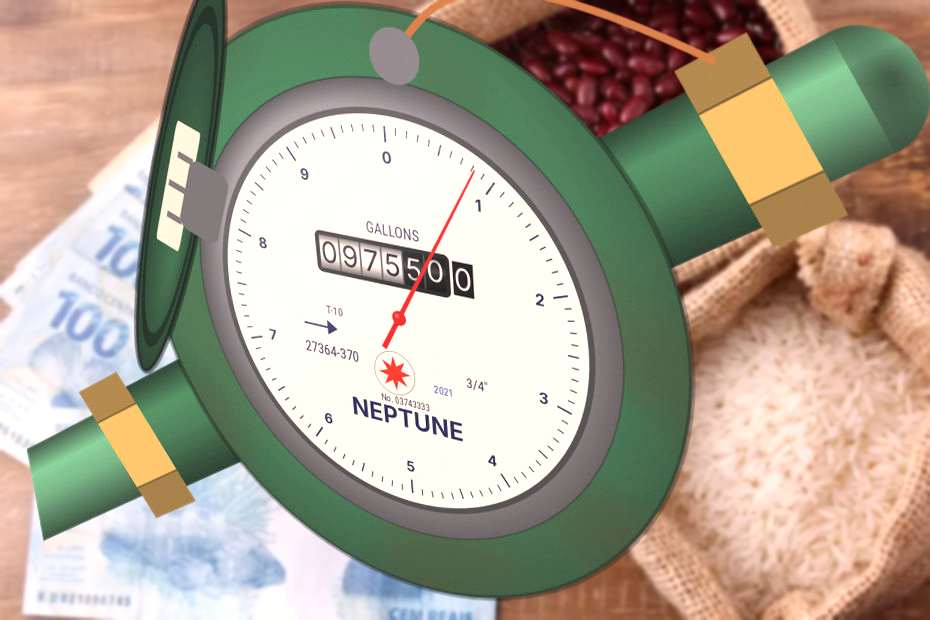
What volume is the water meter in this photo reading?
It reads 975500.8 gal
